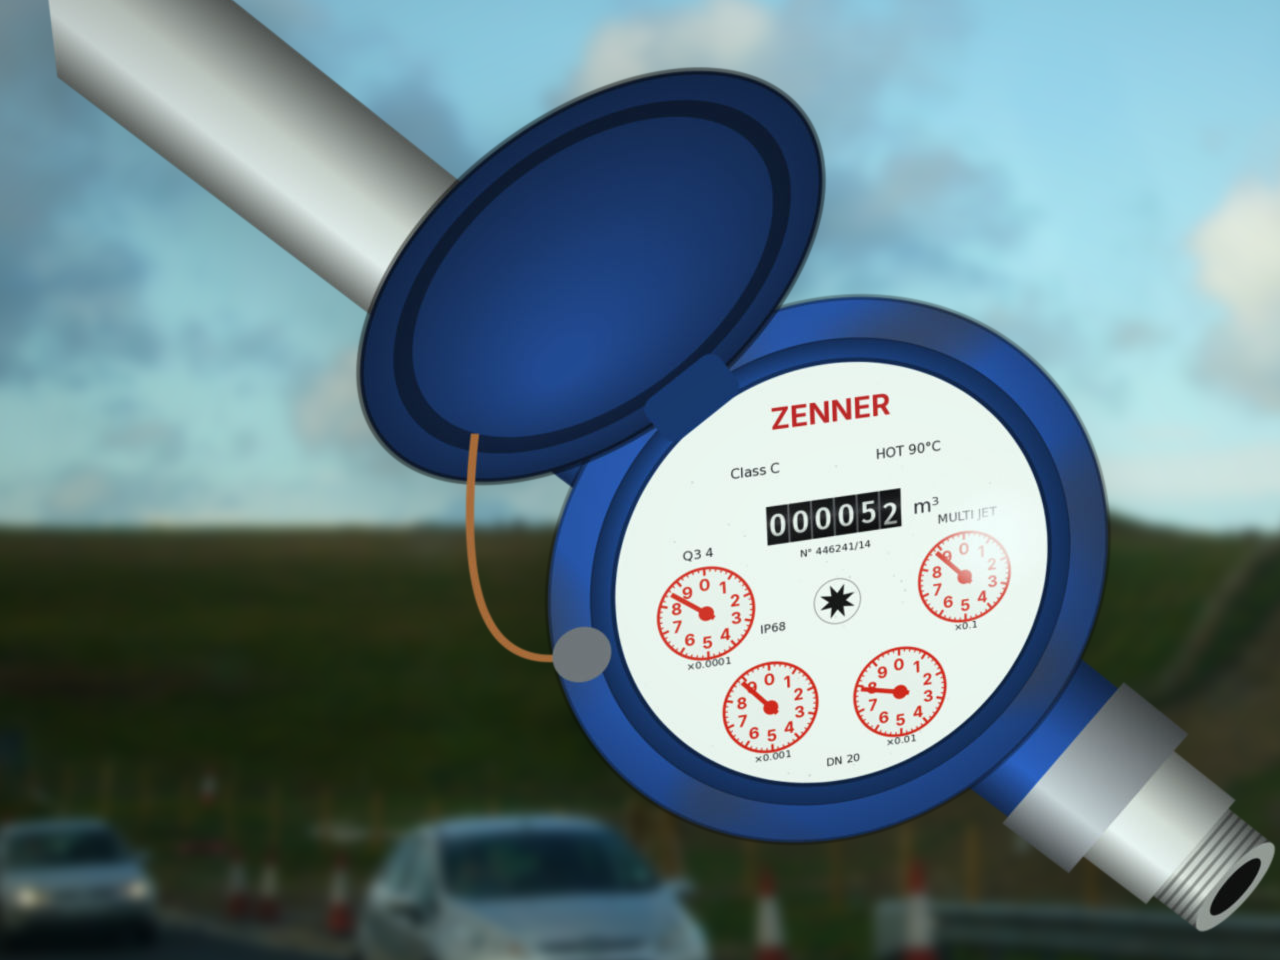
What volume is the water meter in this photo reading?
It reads 51.8788 m³
